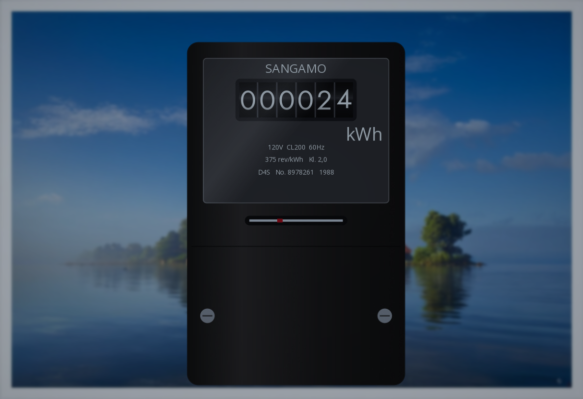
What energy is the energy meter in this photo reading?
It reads 24 kWh
